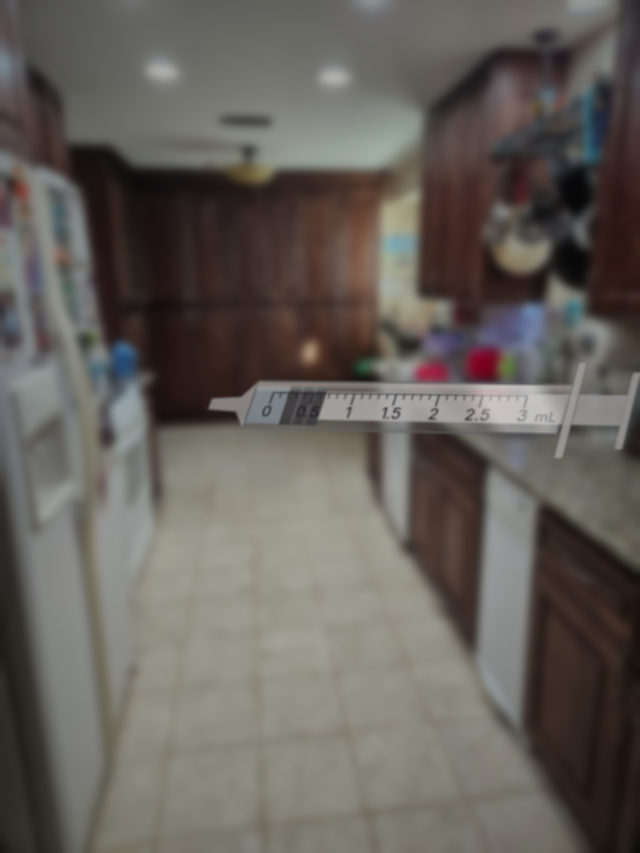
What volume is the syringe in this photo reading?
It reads 0.2 mL
